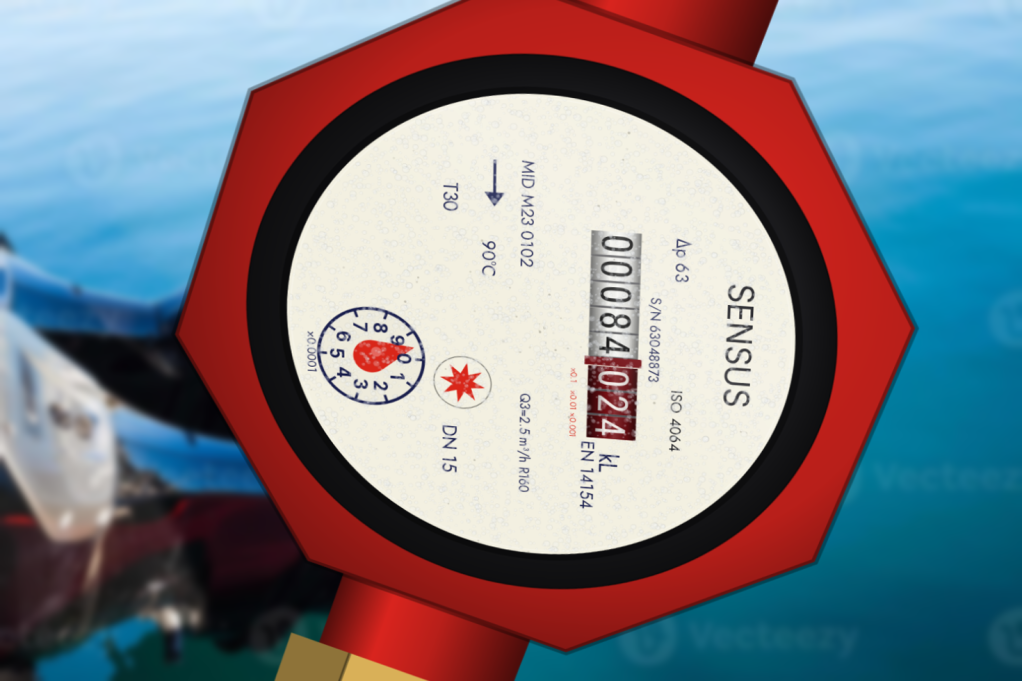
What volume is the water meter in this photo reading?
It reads 84.0239 kL
